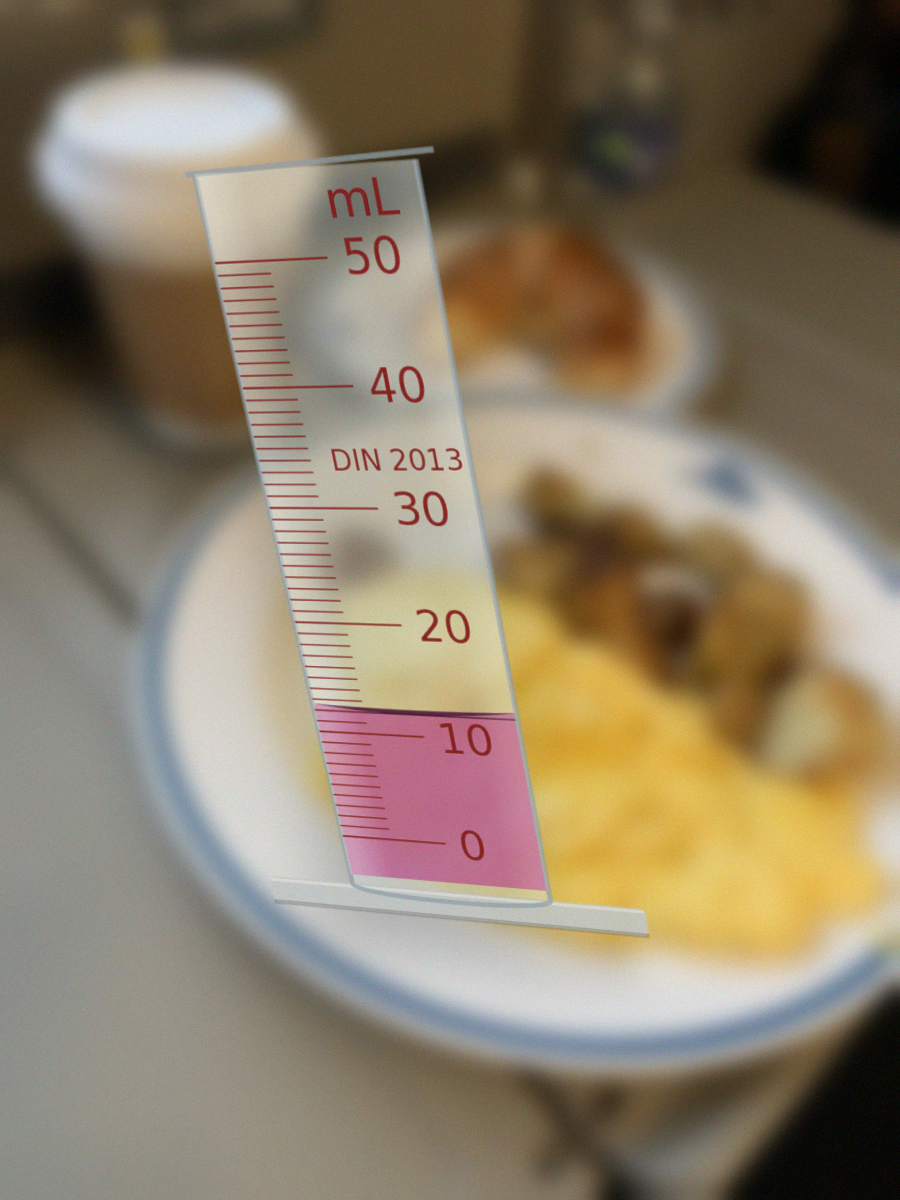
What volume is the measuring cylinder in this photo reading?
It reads 12 mL
